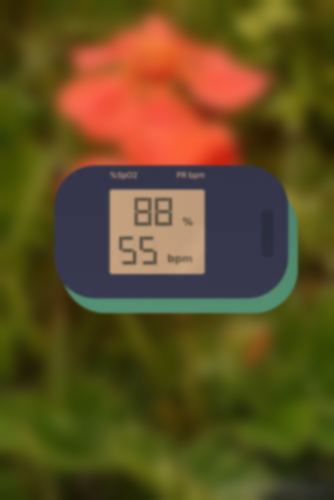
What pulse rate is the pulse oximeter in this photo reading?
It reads 55 bpm
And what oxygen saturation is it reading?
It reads 88 %
